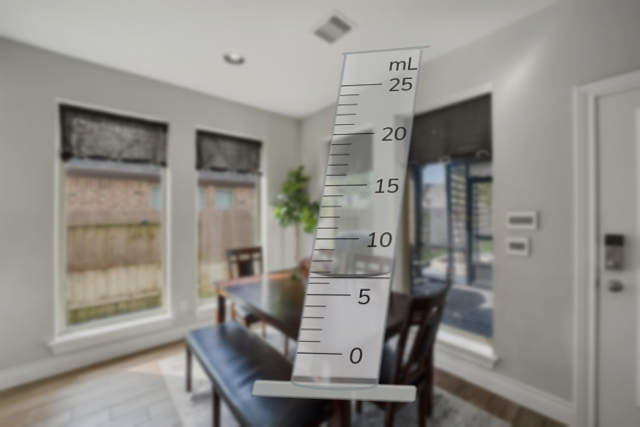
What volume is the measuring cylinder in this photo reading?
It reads 6.5 mL
